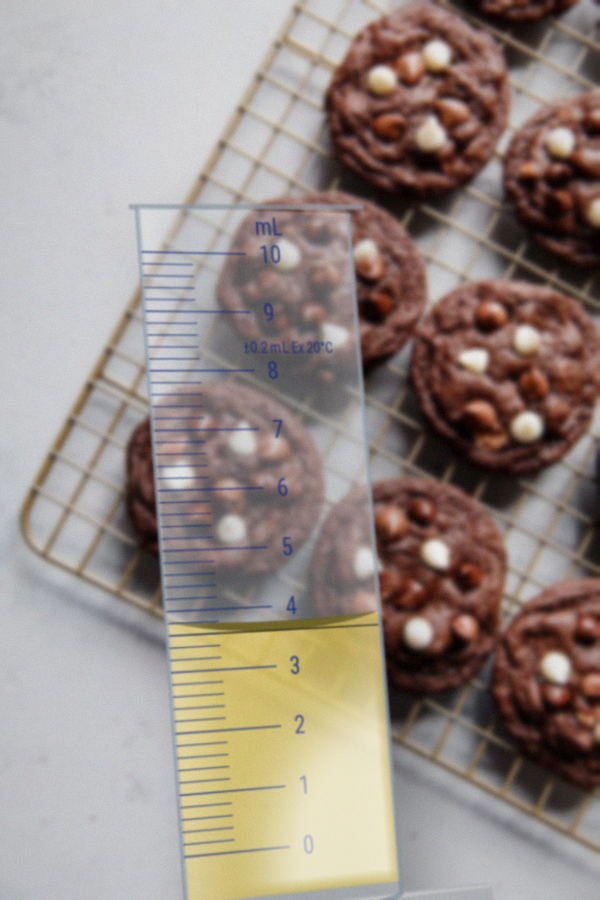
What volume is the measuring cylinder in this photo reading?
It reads 3.6 mL
